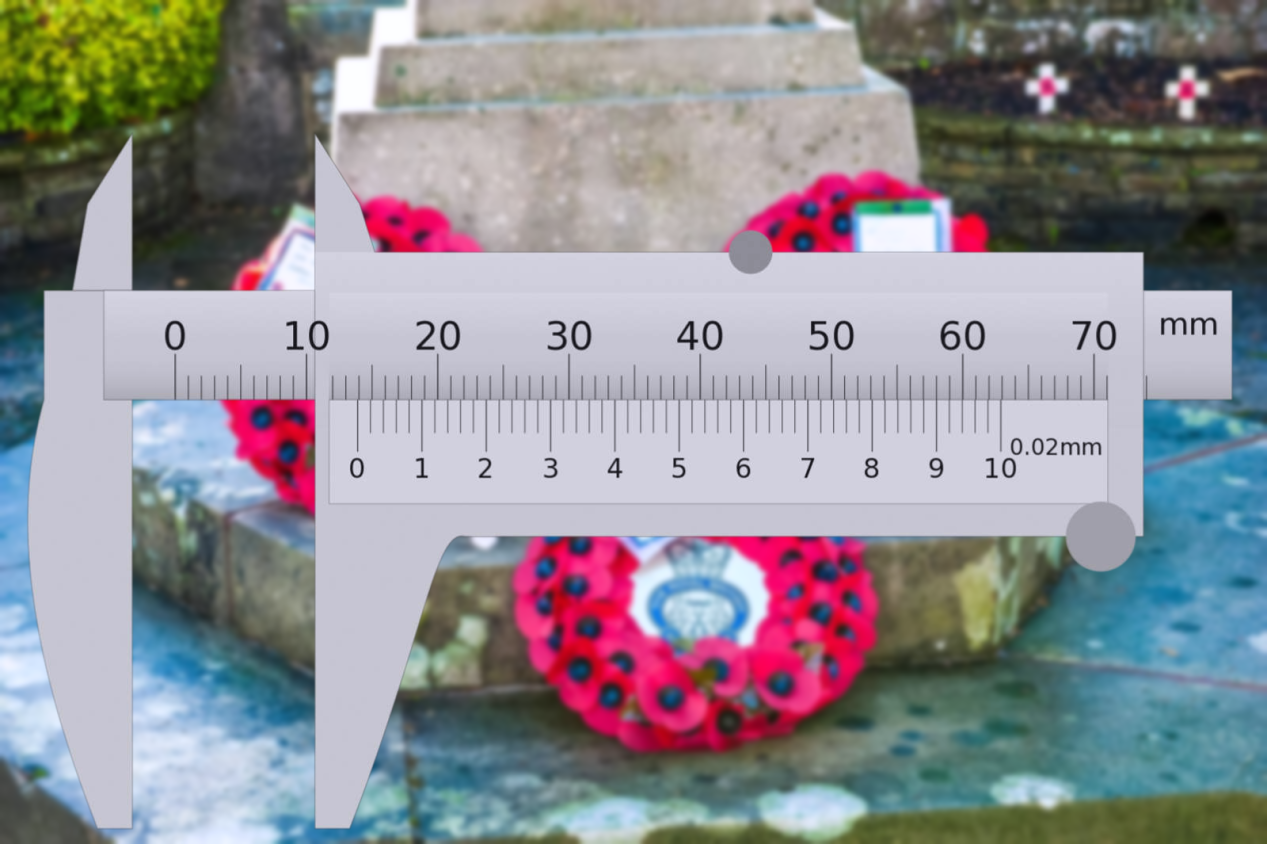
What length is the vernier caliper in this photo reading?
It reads 13.9 mm
